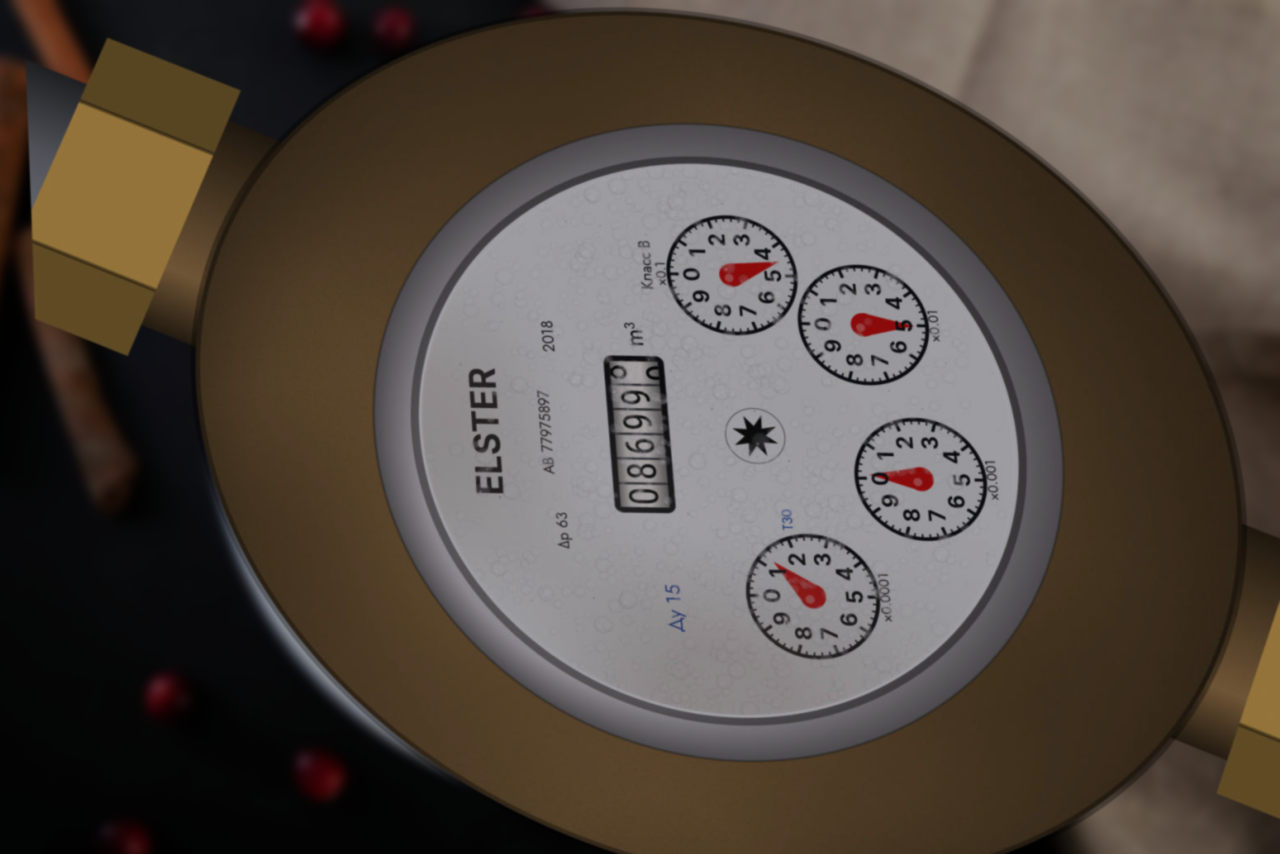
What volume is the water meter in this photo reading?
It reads 86998.4501 m³
